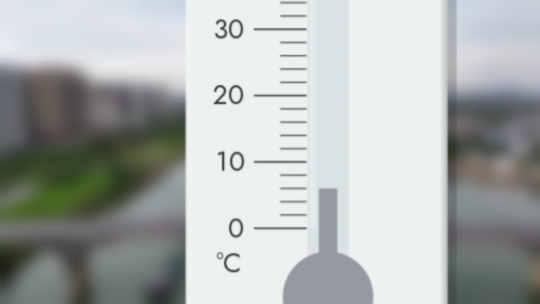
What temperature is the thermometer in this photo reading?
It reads 6 °C
